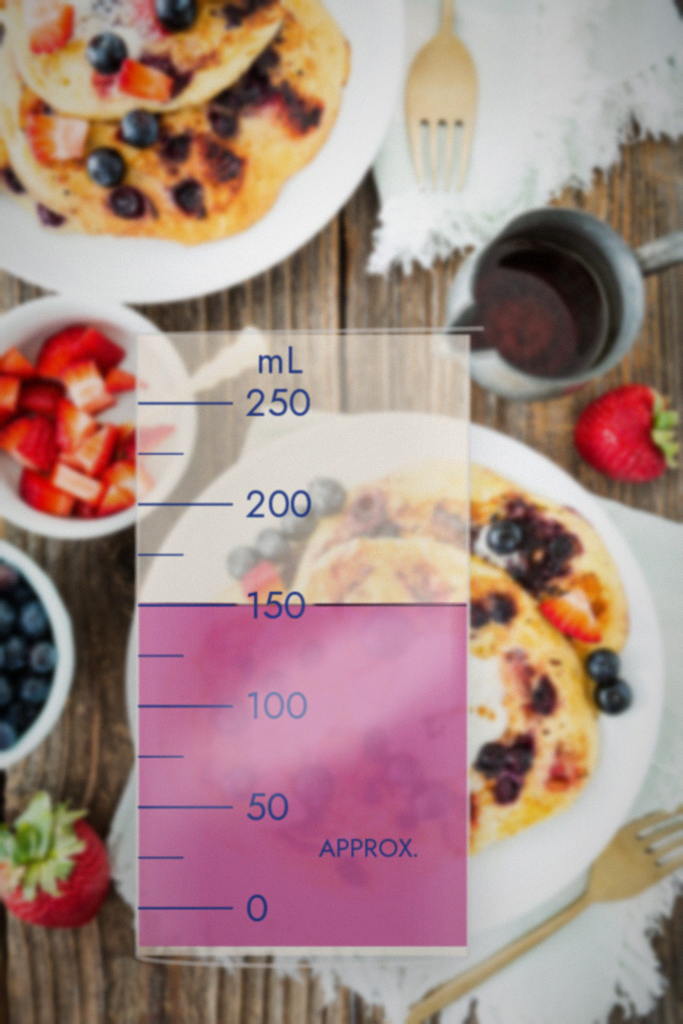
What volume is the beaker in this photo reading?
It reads 150 mL
